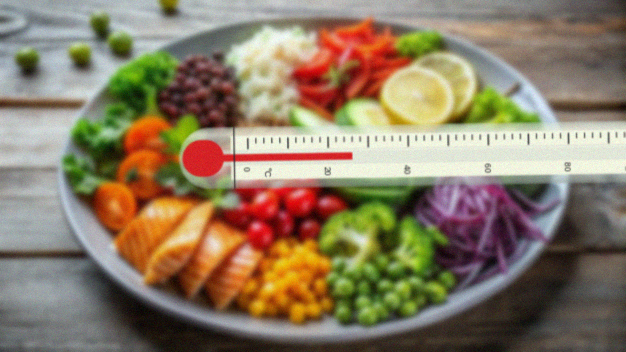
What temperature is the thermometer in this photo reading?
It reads 26 °C
